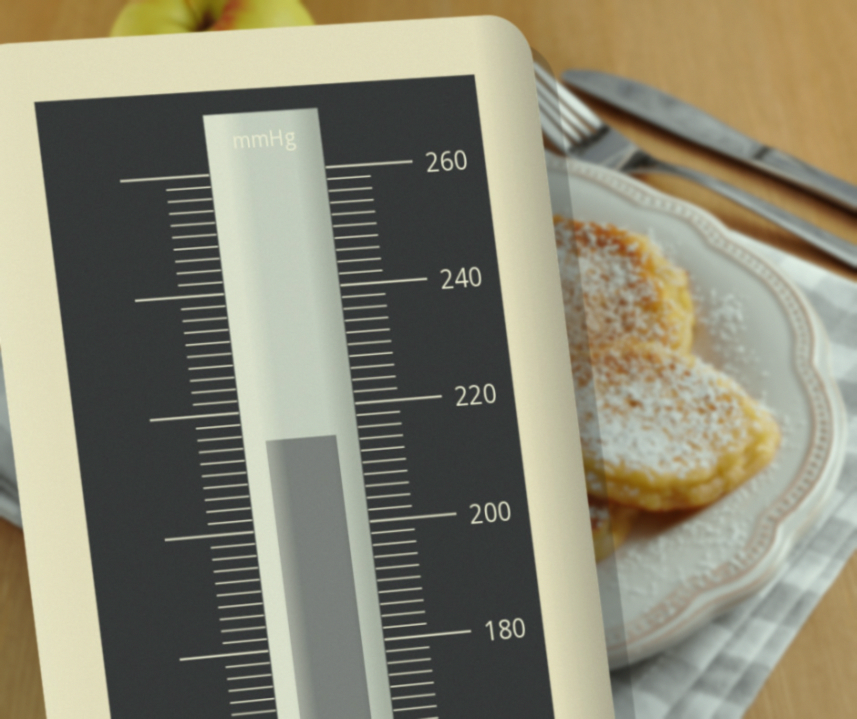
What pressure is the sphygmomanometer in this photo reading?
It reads 215 mmHg
